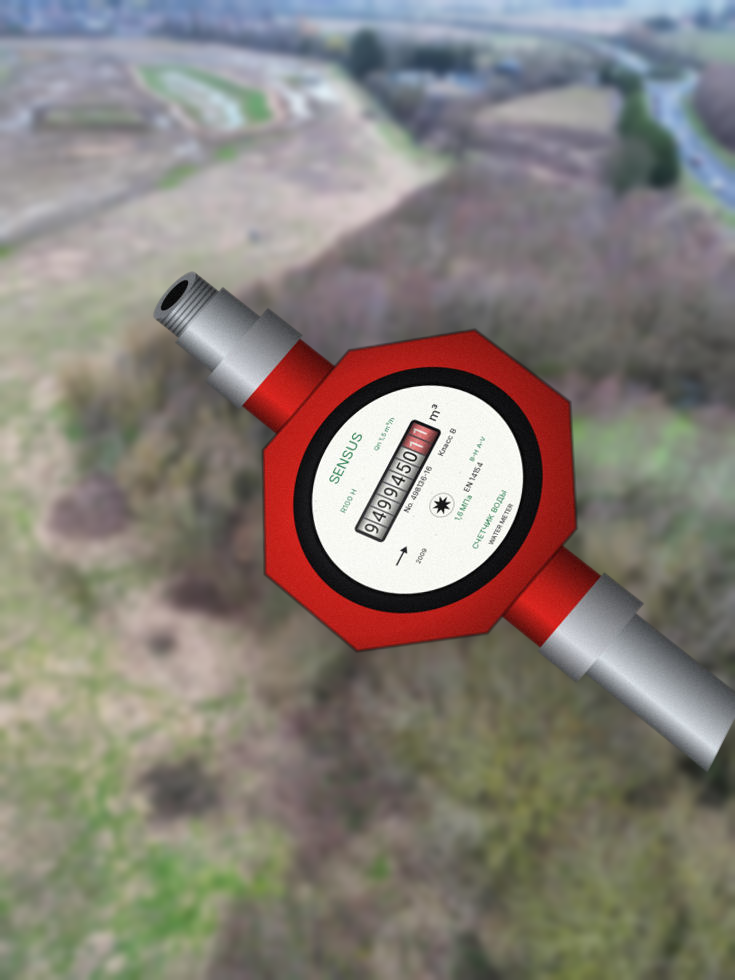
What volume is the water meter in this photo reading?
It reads 9499450.11 m³
